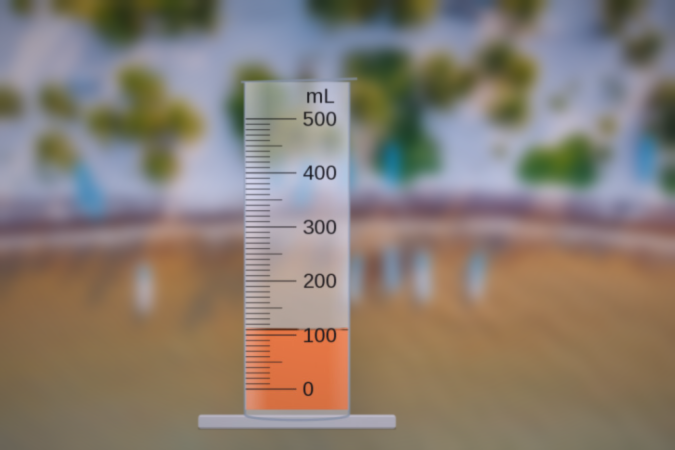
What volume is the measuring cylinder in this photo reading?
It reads 110 mL
